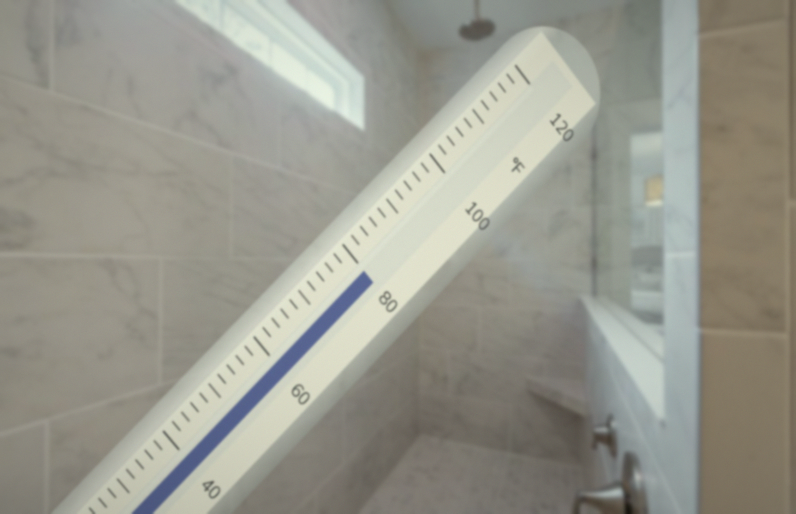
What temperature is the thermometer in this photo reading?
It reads 80 °F
